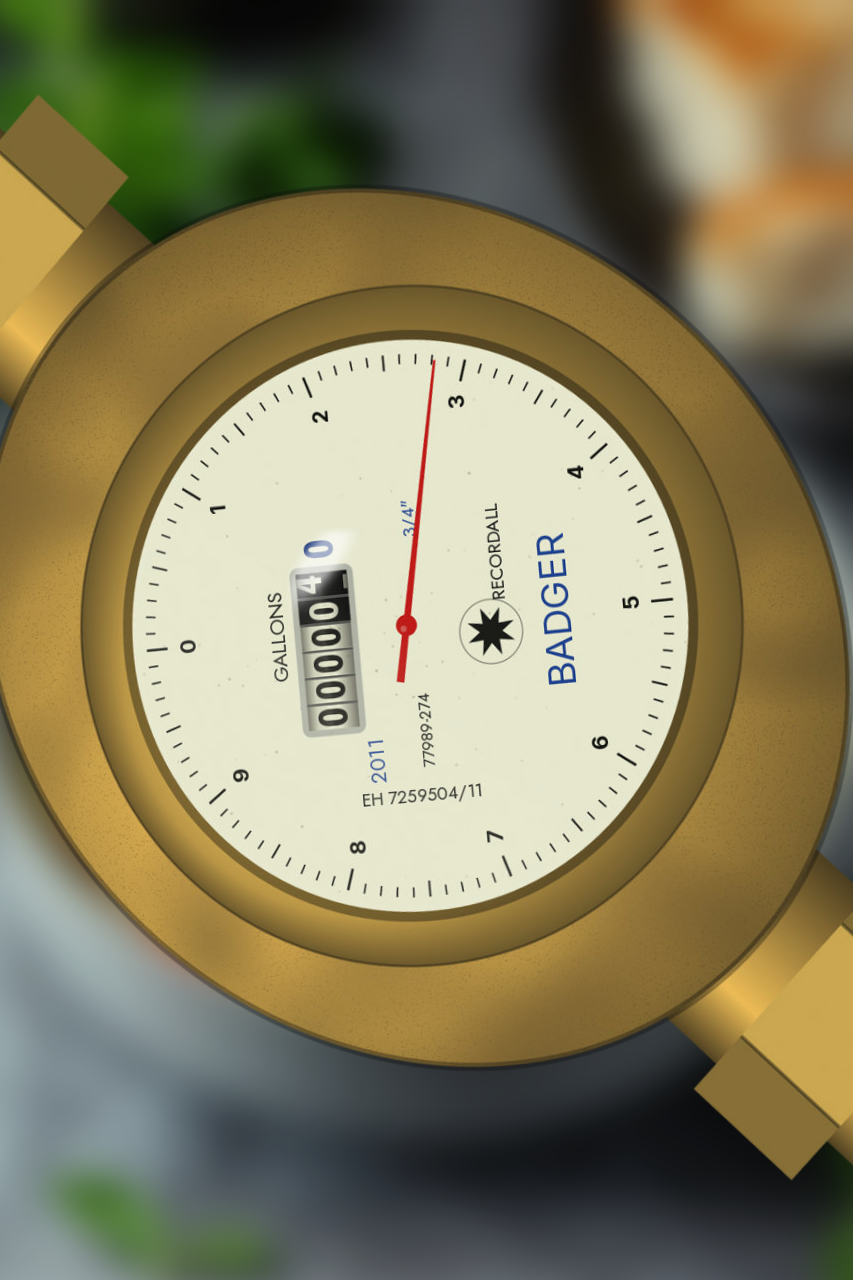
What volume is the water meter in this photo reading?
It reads 42.8 gal
